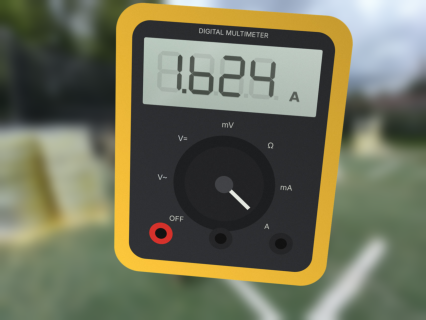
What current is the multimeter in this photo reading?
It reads 1.624 A
